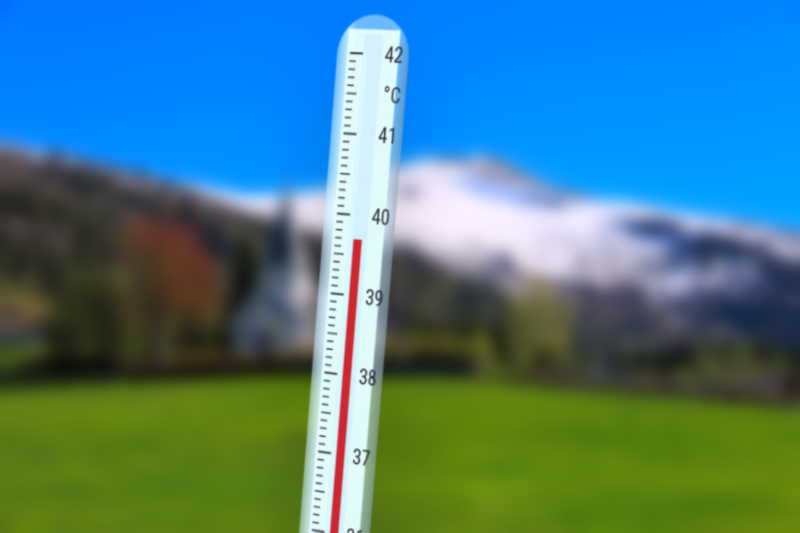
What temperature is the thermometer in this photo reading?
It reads 39.7 °C
